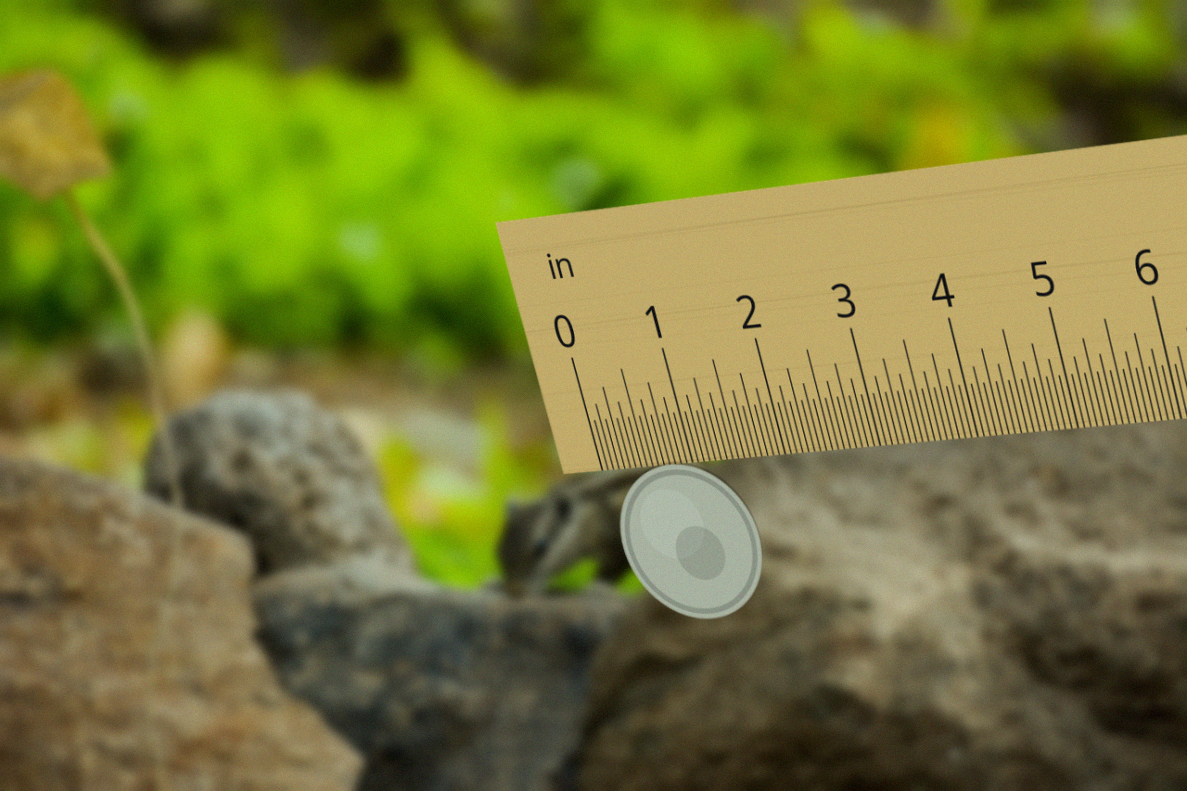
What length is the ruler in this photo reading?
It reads 1.5 in
